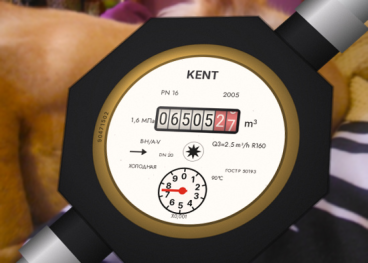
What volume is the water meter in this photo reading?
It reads 6505.267 m³
